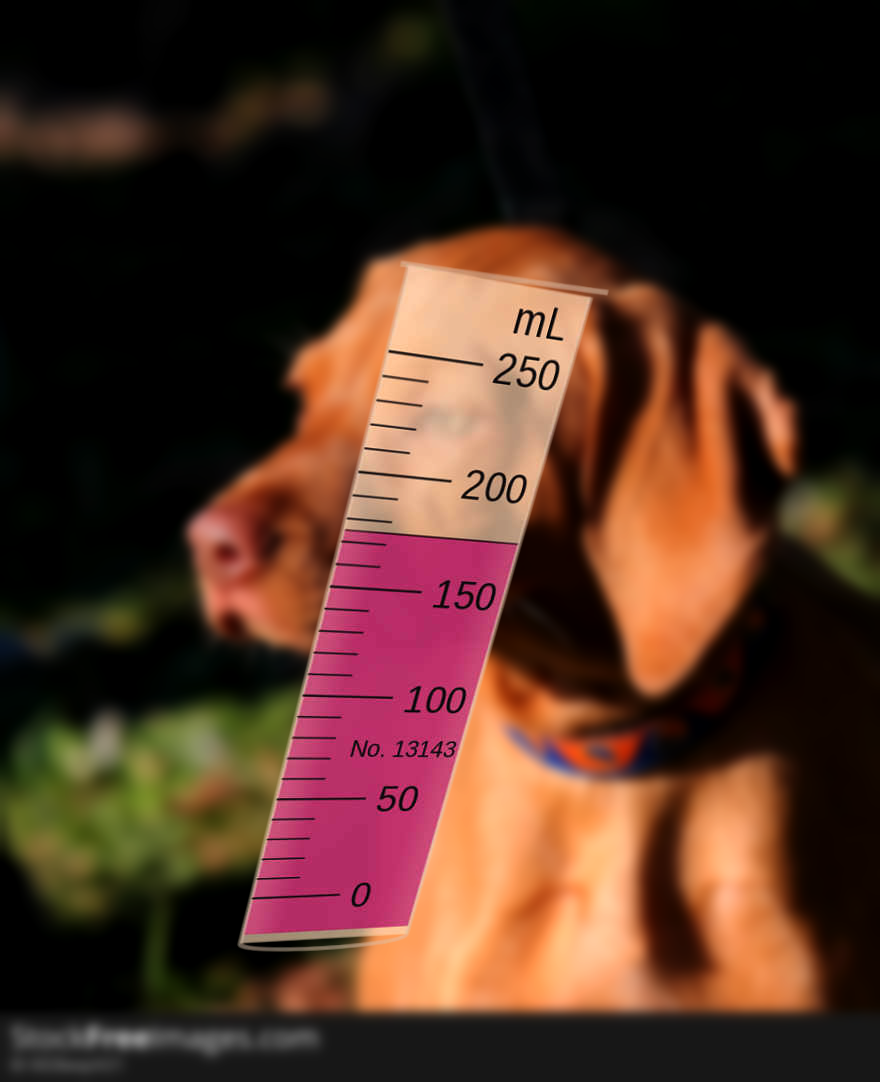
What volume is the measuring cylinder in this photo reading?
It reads 175 mL
